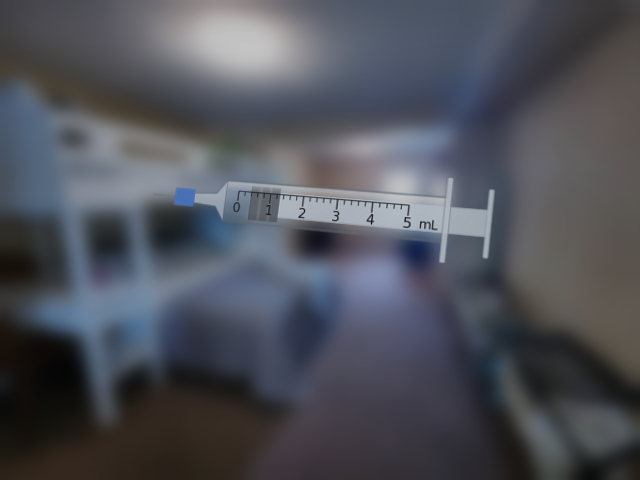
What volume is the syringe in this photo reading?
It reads 0.4 mL
